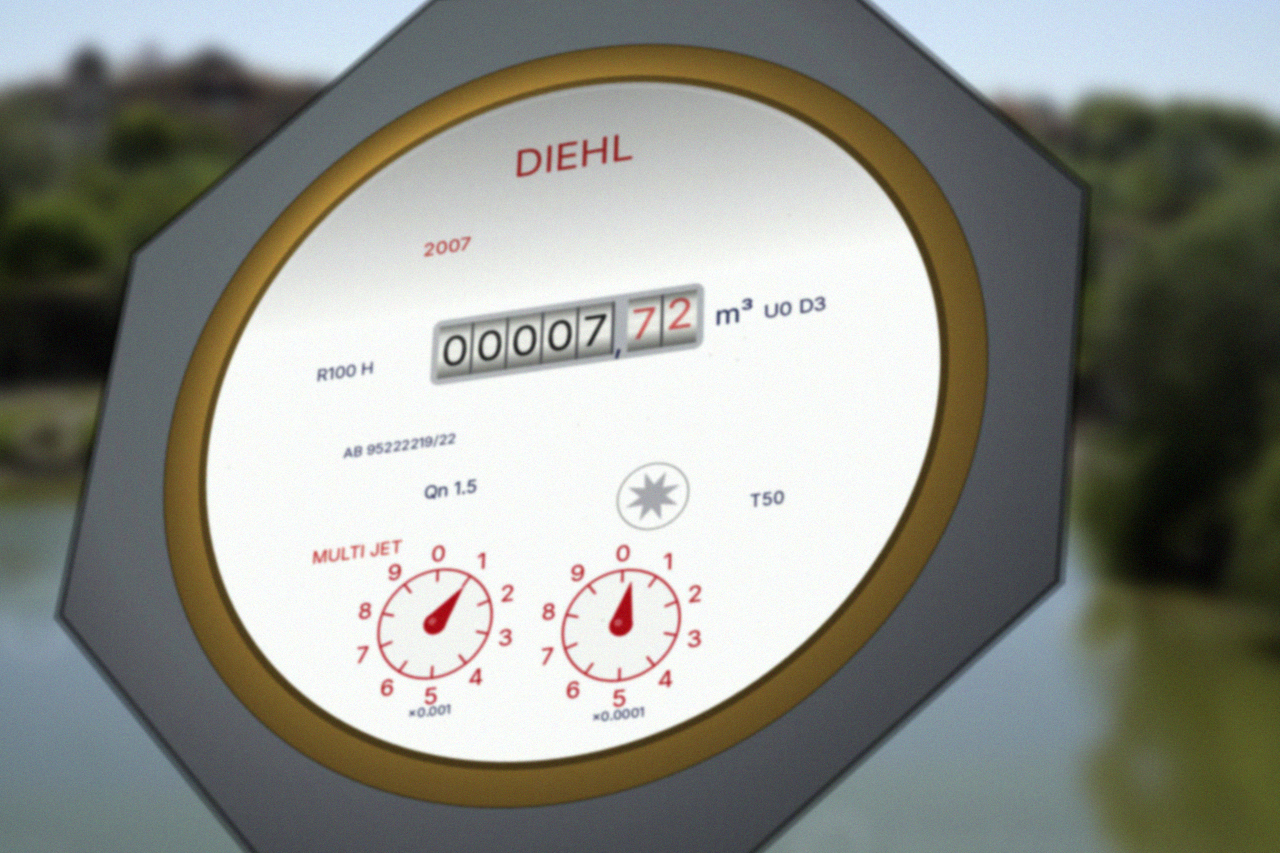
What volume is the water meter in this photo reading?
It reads 7.7210 m³
